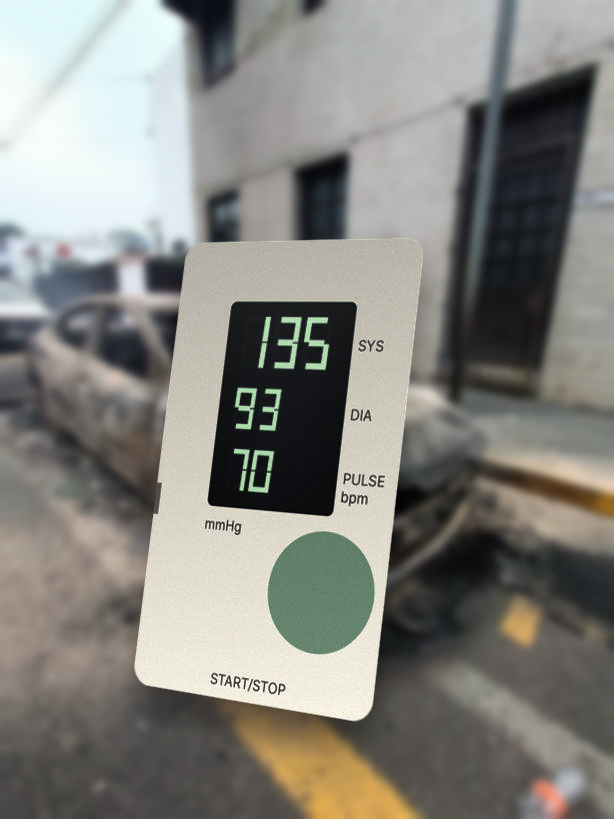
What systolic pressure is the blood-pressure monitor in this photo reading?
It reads 135 mmHg
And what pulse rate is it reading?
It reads 70 bpm
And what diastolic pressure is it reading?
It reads 93 mmHg
